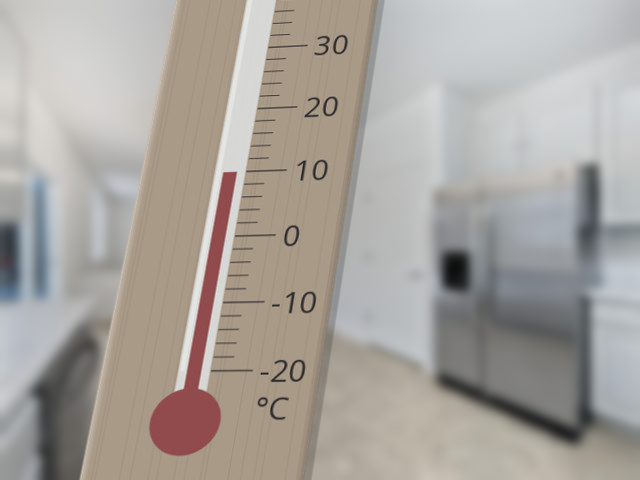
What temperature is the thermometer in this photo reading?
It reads 10 °C
